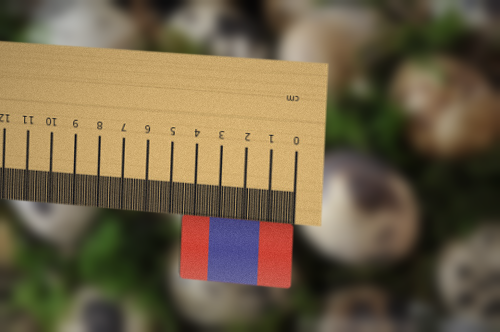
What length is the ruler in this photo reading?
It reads 4.5 cm
